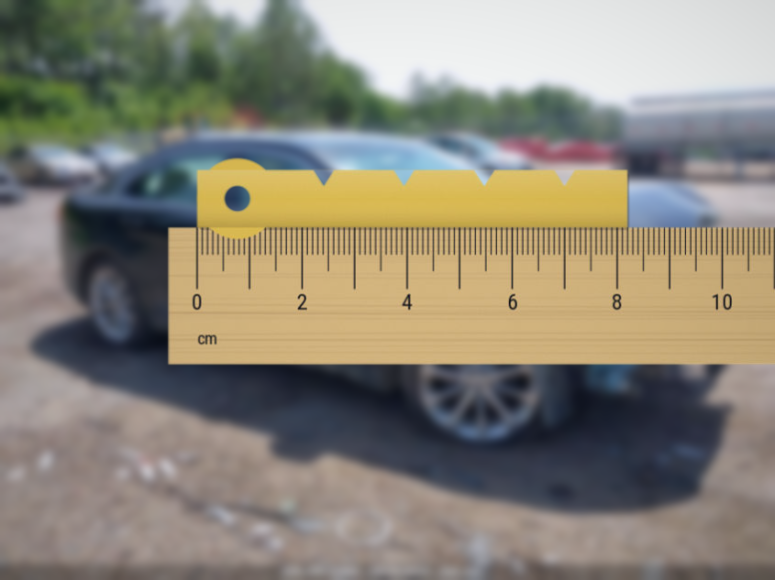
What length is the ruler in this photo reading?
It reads 8.2 cm
